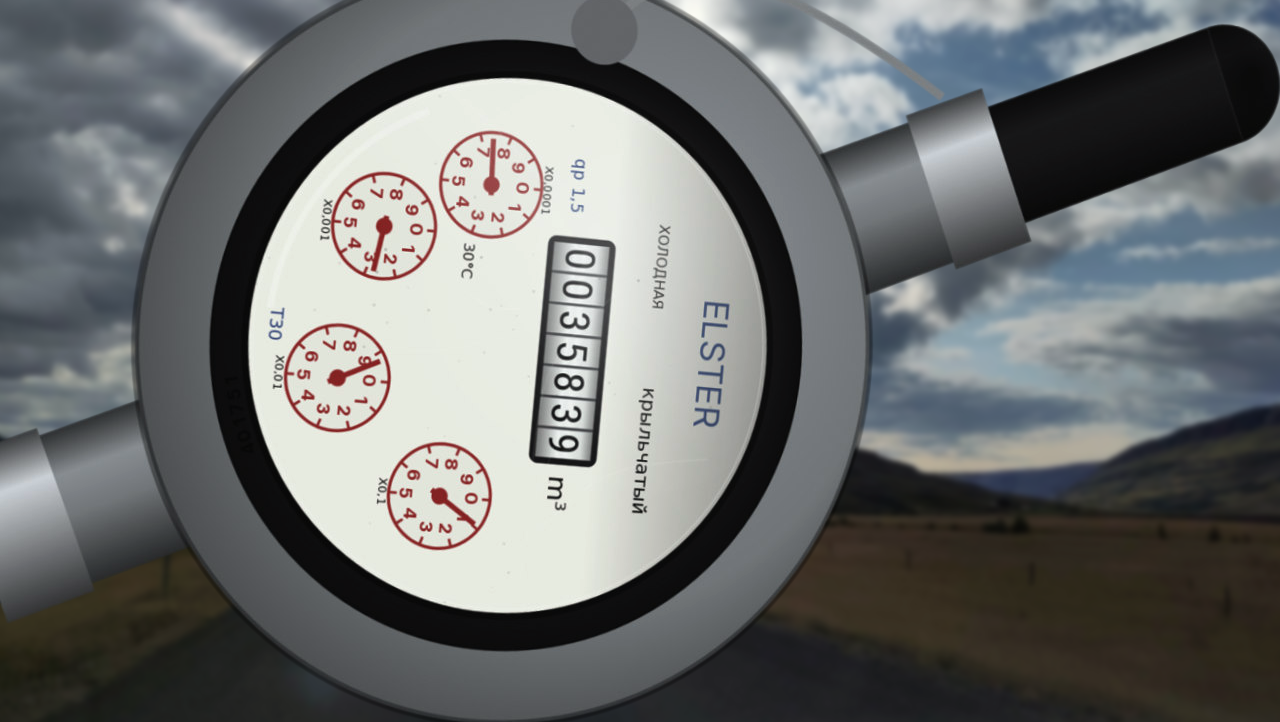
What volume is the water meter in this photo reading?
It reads 35839.0927 m³
